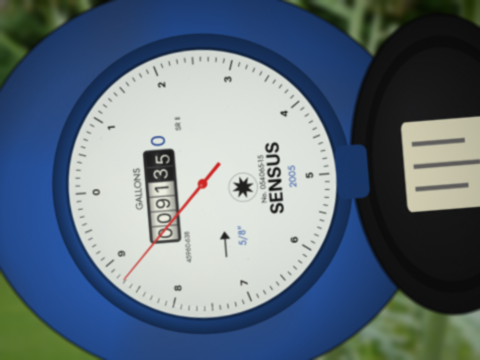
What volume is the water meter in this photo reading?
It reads 91348.7 gal
